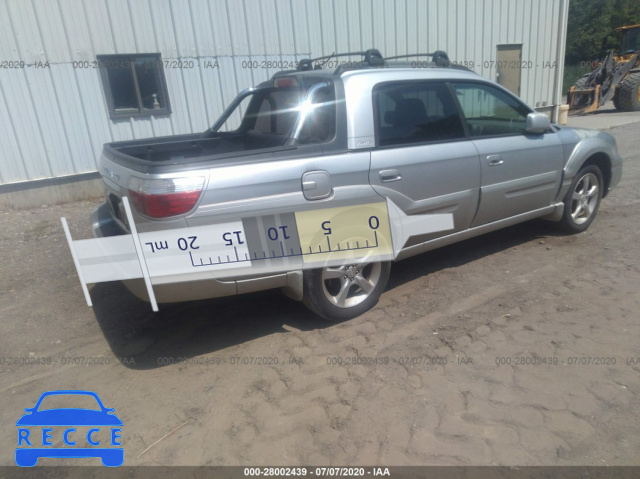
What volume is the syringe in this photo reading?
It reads 8 mL
